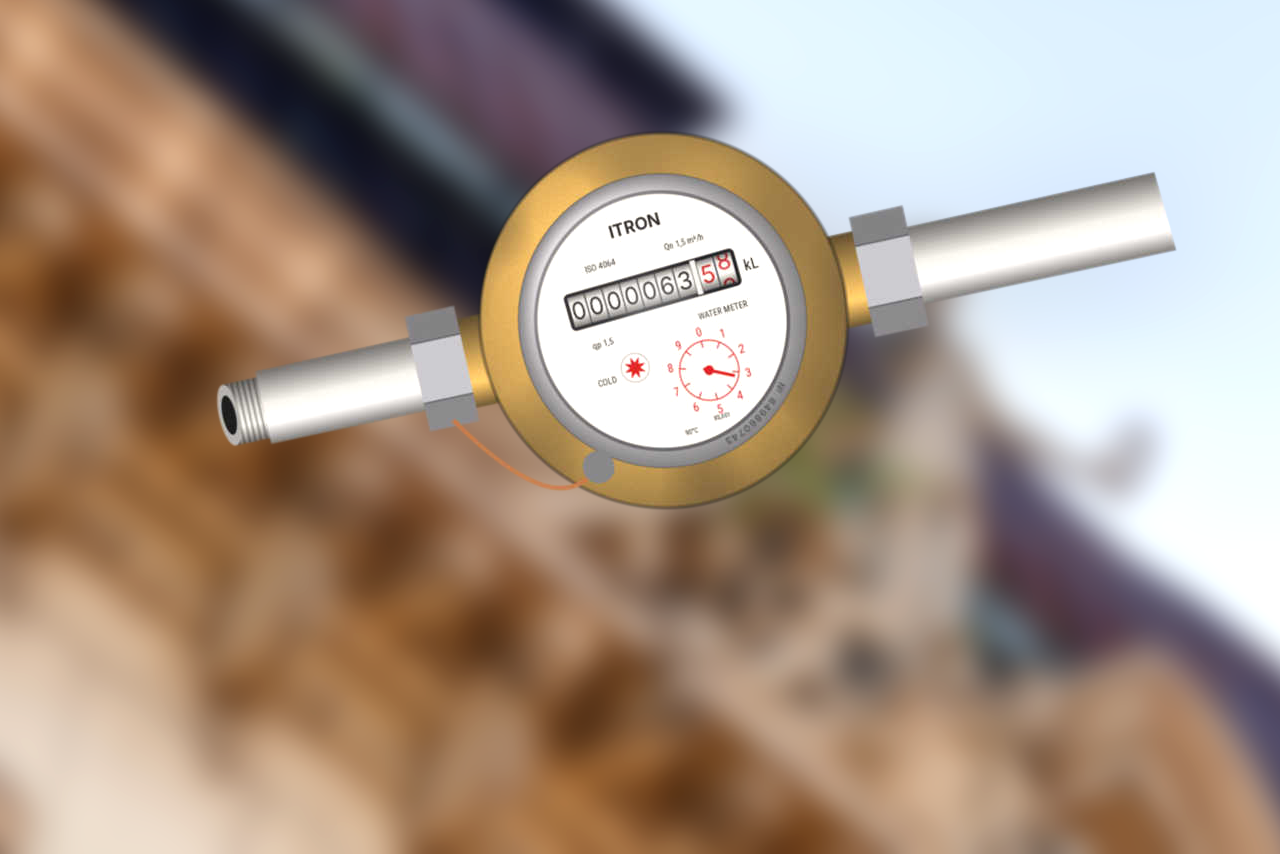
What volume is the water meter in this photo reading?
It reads 63.583 kL
